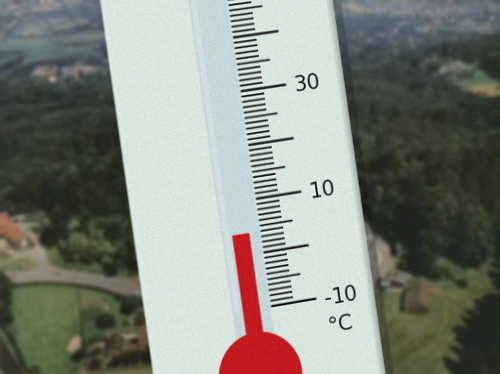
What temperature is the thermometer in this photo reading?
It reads 4 °C
